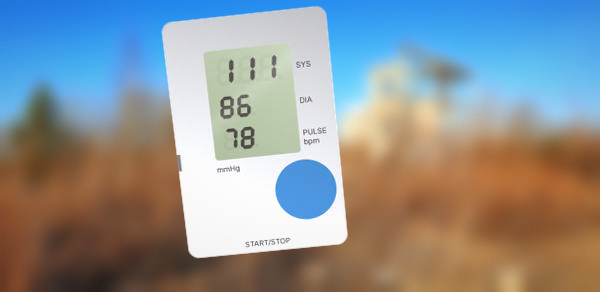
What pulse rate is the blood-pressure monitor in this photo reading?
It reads 78 bpm
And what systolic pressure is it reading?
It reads 111 mmHg
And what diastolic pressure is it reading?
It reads 86 mmHg
